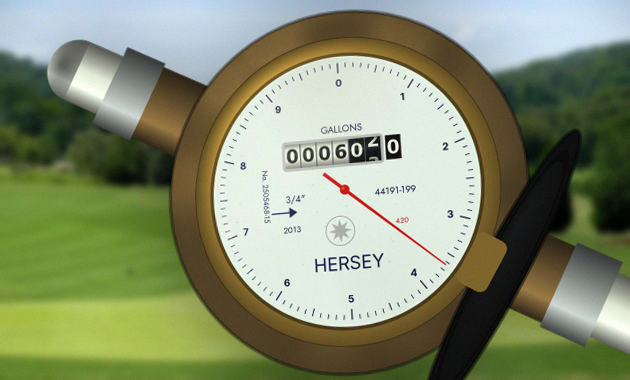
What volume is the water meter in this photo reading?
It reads 6023.6 gal
